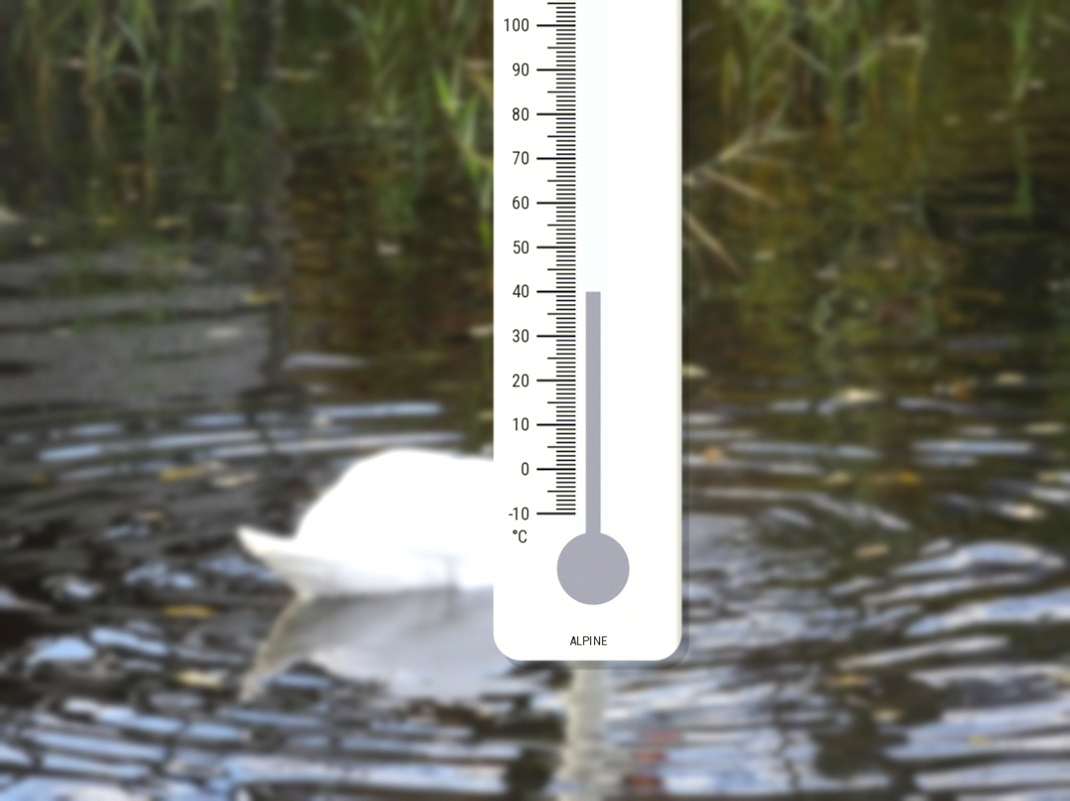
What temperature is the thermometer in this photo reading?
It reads 40 °C
